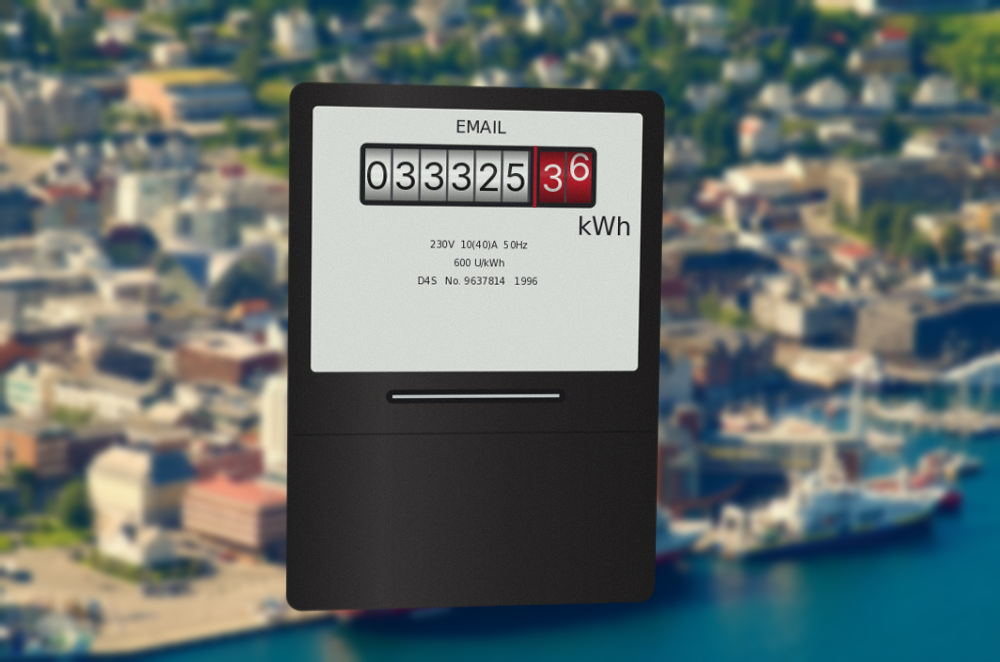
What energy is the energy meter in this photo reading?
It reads 33325.36 kWh
